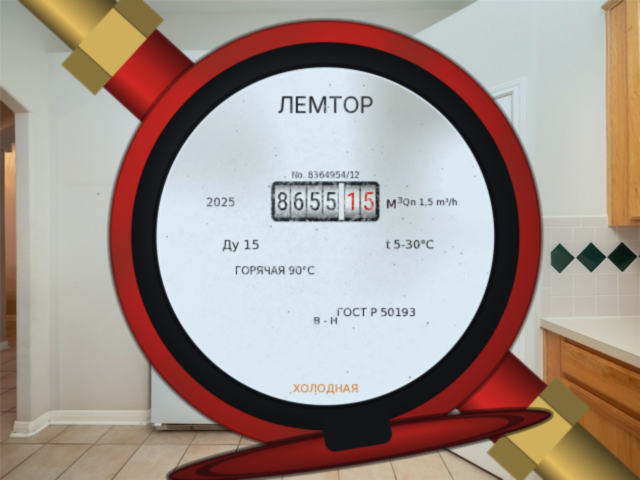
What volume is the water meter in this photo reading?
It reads 8655.15 m³
